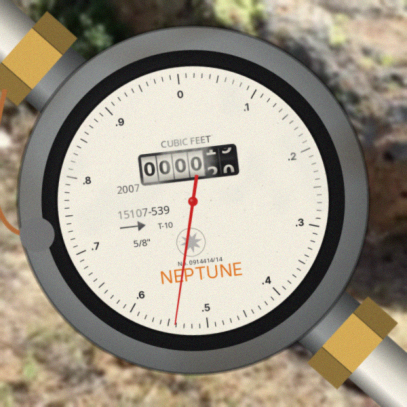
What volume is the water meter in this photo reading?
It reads 19.54 ft³
